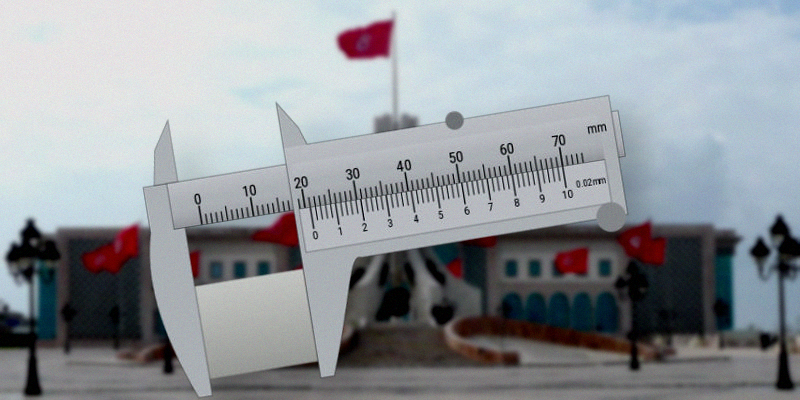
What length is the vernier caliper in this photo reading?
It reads 21.0 mm
